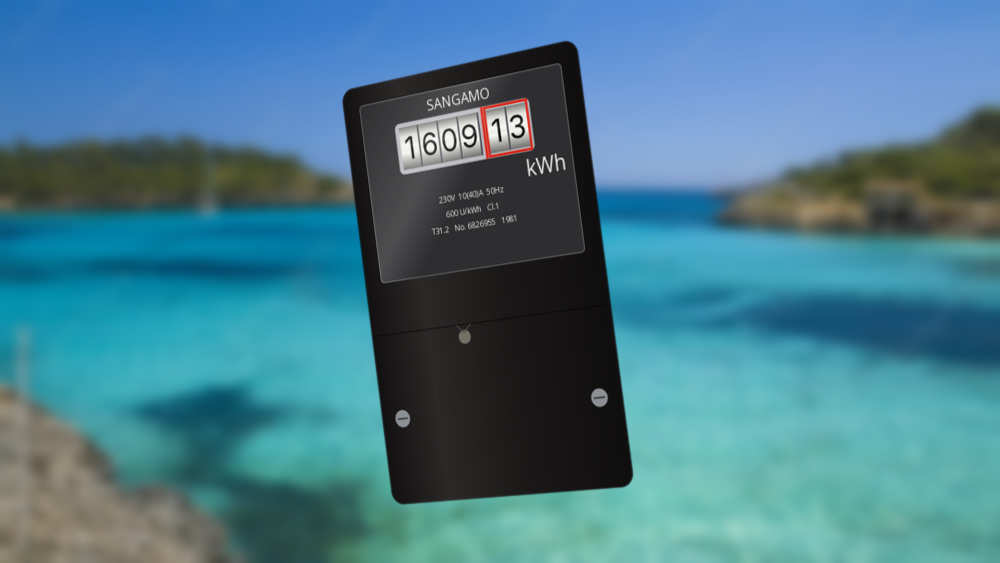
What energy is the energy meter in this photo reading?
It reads 1609.13 kWh
